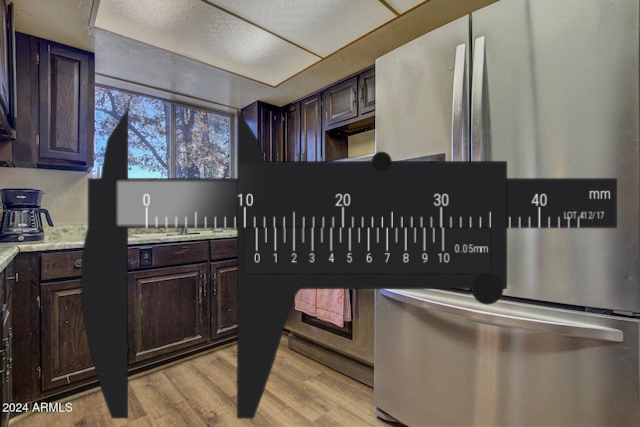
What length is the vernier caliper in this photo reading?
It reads 11.2 mm
